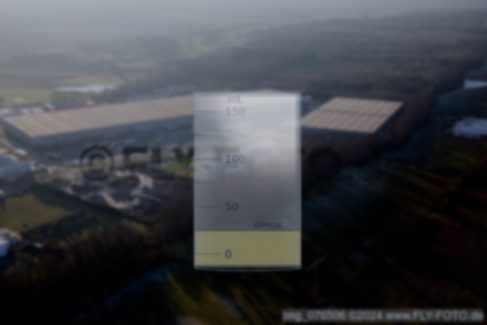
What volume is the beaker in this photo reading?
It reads 25 mL
